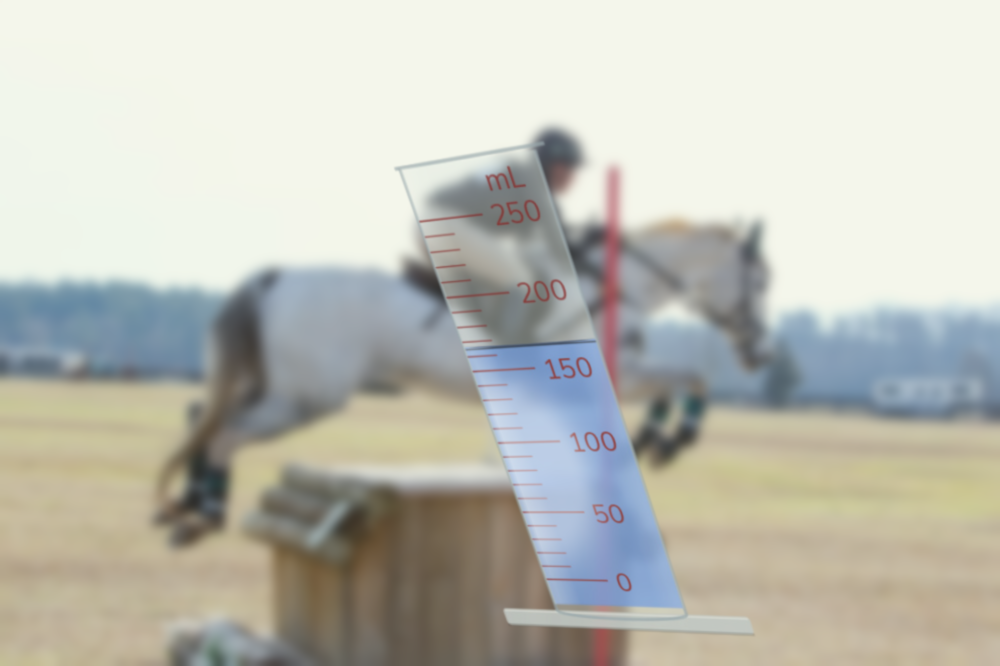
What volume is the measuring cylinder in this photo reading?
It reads 165 mL
